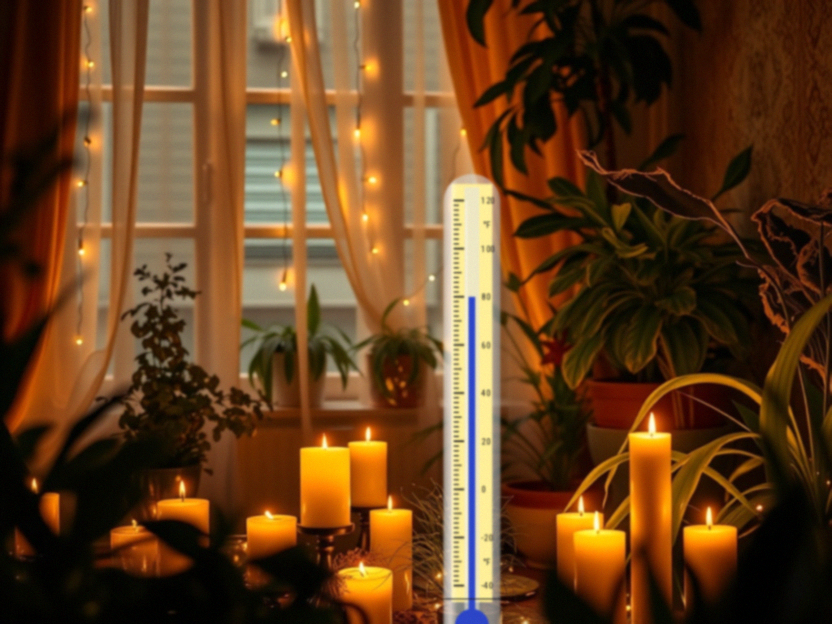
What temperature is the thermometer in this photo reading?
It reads 80 °F
